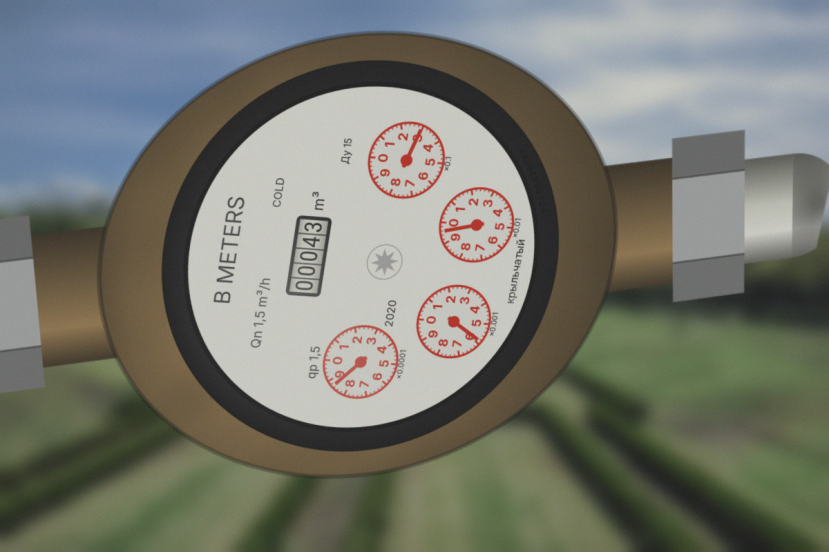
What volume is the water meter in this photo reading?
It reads 43.2958 m³
